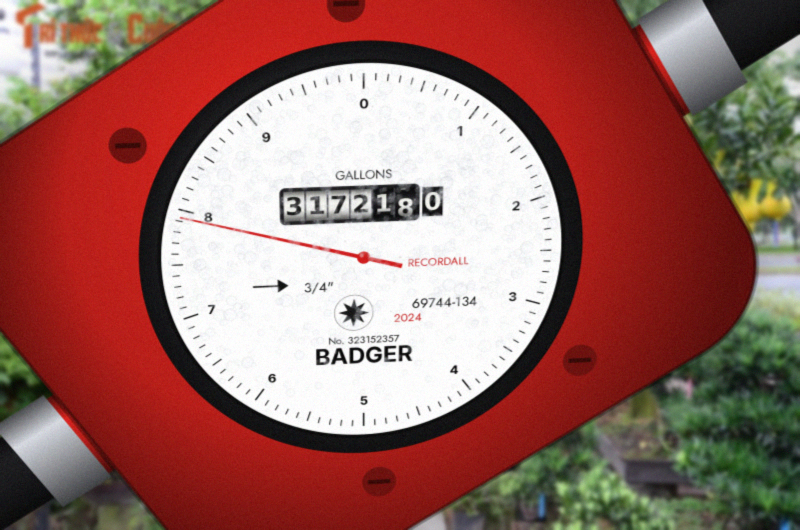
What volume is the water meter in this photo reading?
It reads 3172177.9 gal
